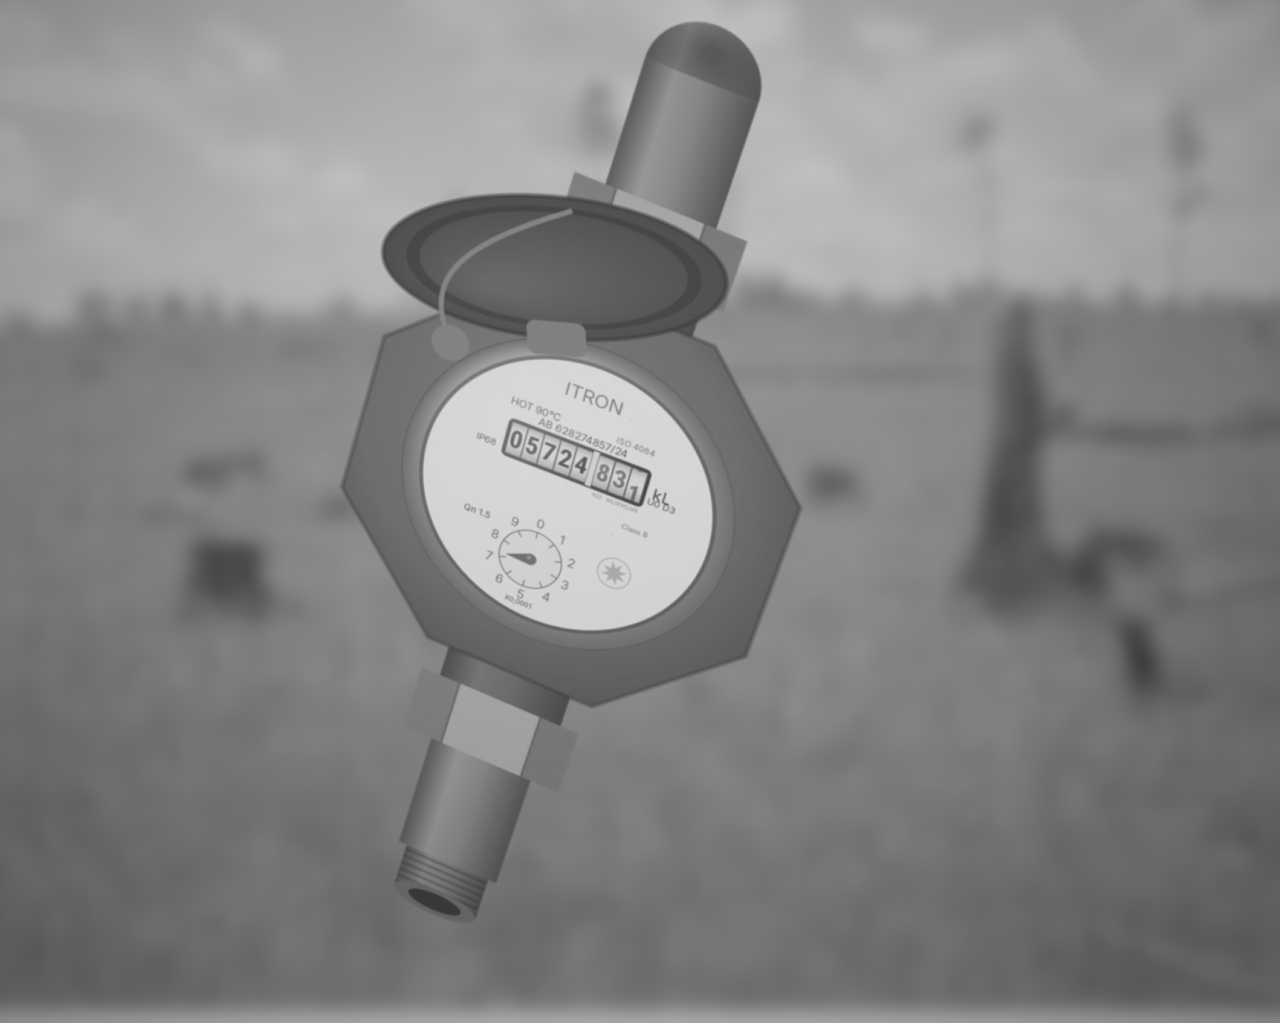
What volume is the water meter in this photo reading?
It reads 5724.8307 kL
